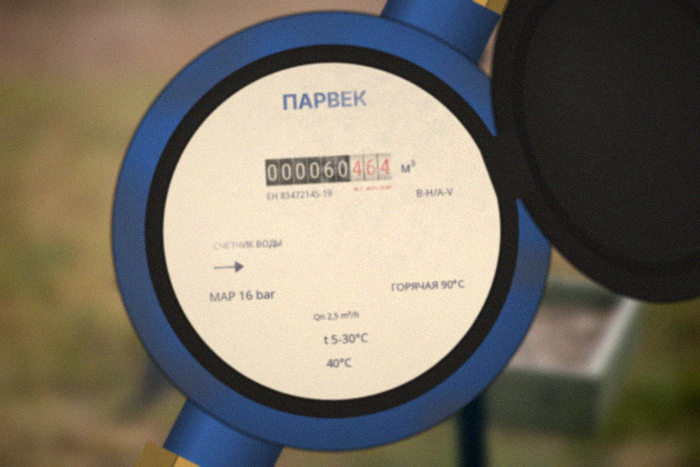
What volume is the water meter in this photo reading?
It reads 60.464 m³
